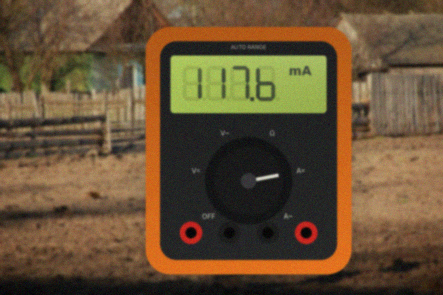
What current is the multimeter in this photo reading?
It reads 117.6 mA
